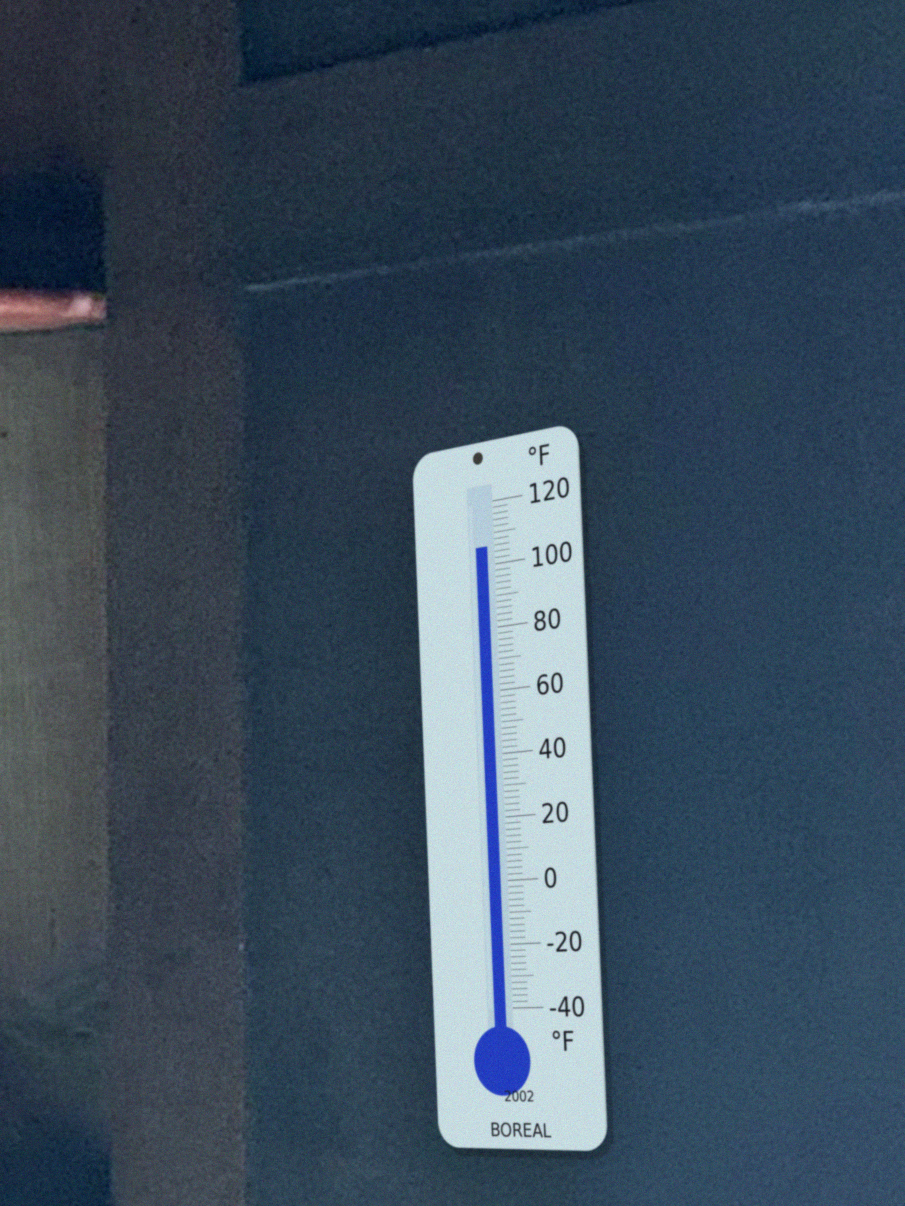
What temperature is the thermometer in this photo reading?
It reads 106 °F
